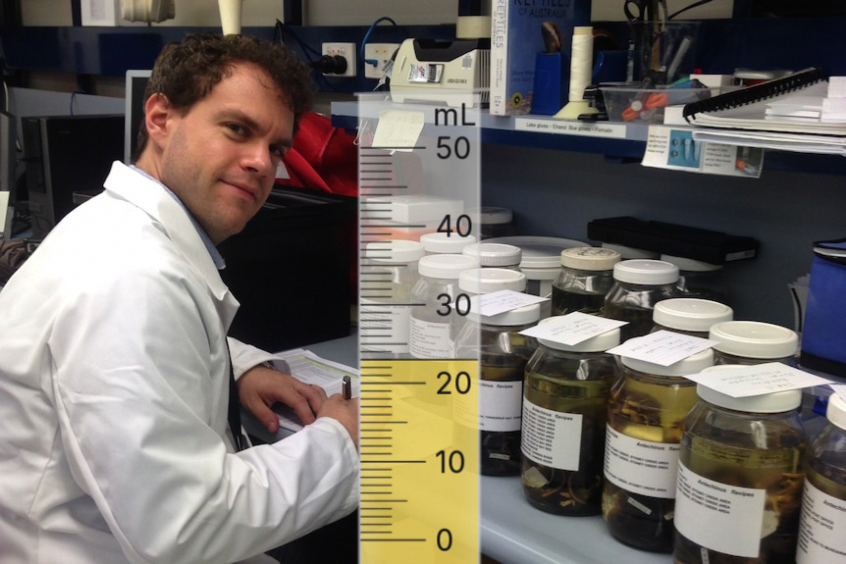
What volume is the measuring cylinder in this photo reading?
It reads 23 mL
